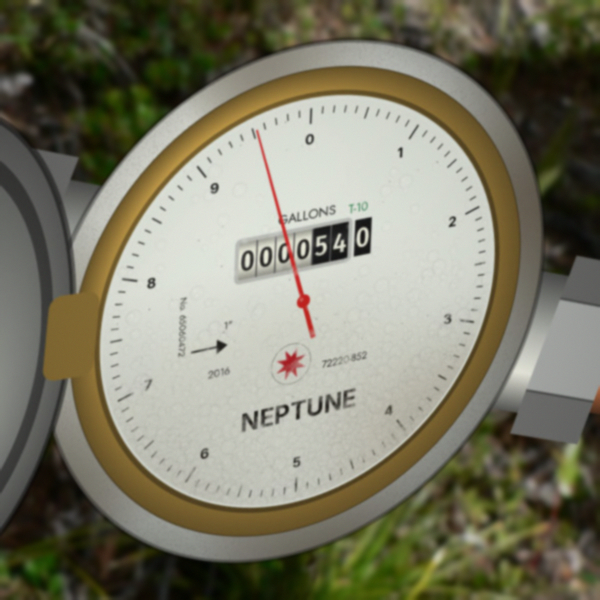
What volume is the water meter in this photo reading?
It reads 539.5 gal
